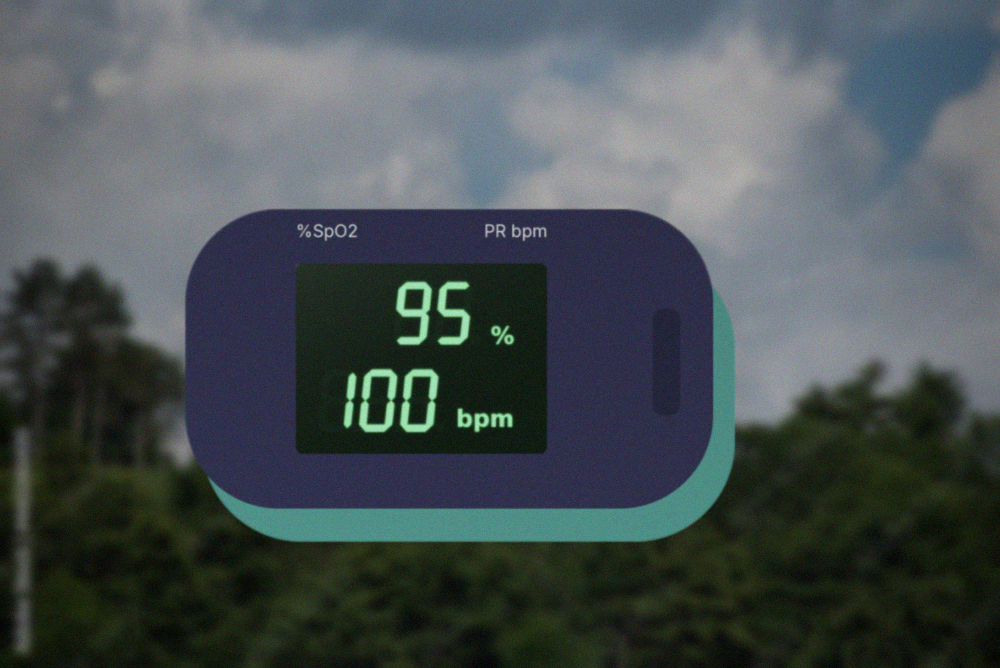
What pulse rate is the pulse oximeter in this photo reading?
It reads 100 bpm
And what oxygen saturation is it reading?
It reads 95 %
